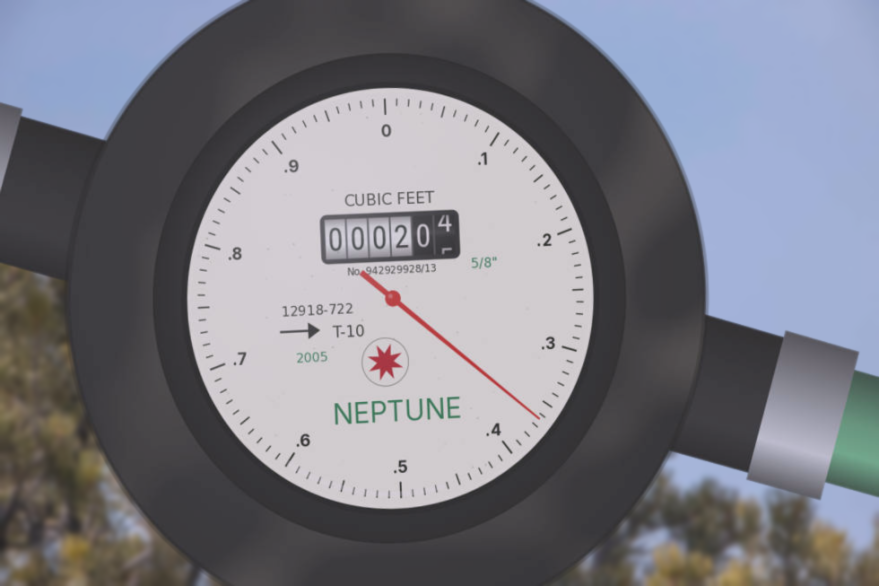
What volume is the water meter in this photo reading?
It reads 204.36 ft³
